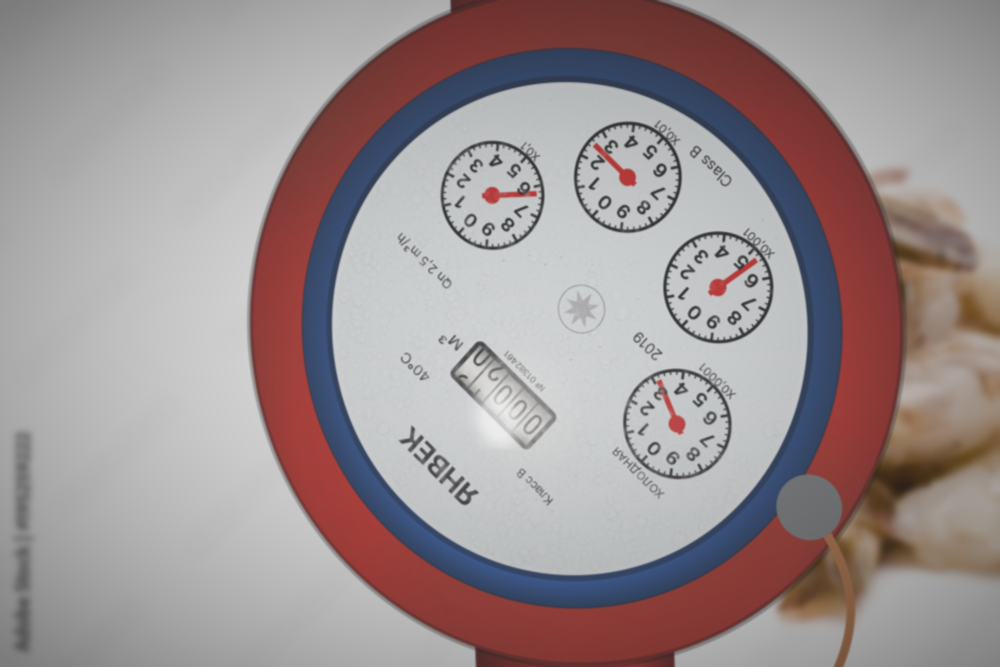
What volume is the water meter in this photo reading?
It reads 19.6253 m³
